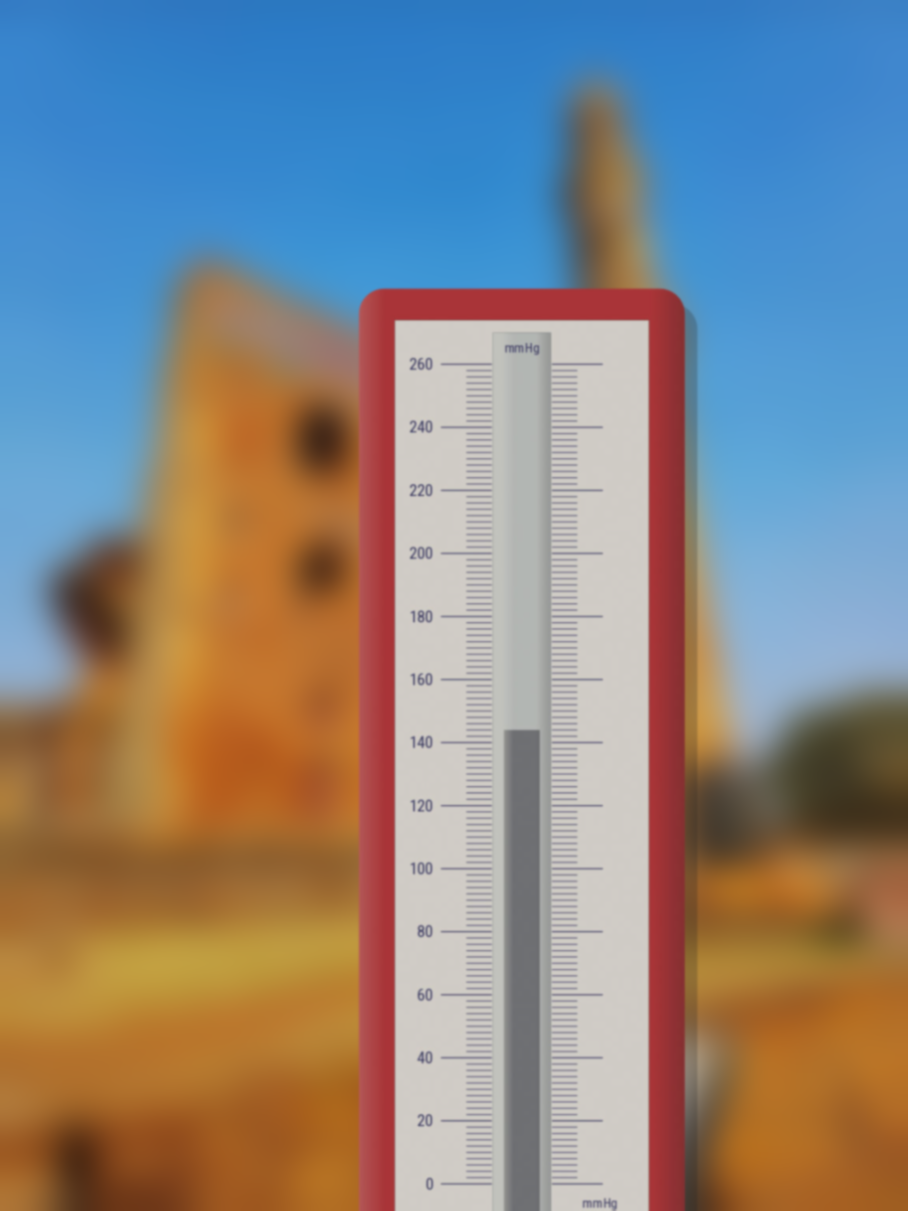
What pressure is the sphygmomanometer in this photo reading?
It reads 144 mmHg
